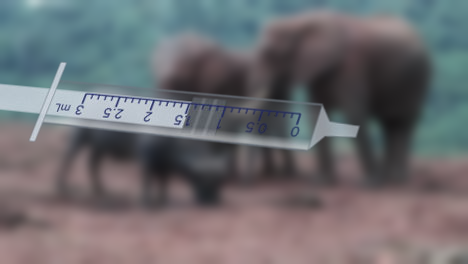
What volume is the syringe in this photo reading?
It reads 1 mL
